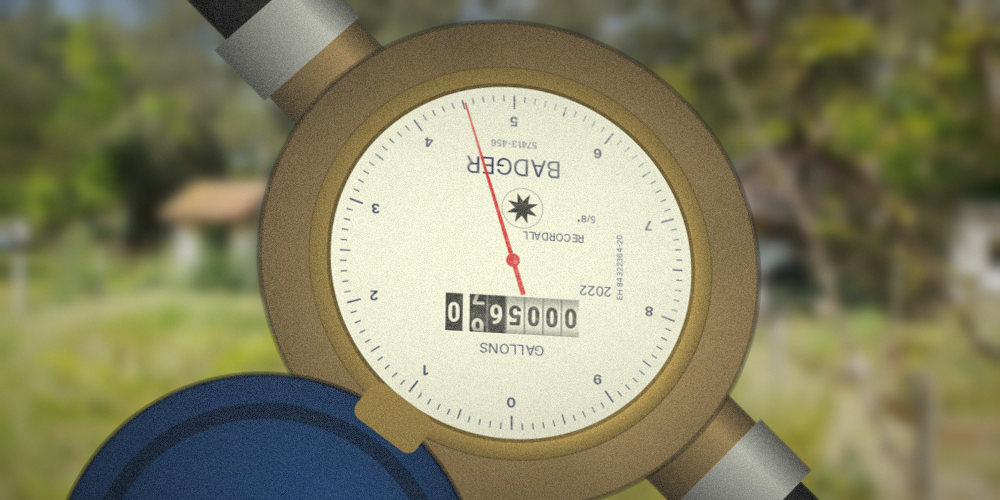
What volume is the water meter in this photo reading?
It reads 5664.5 gal
